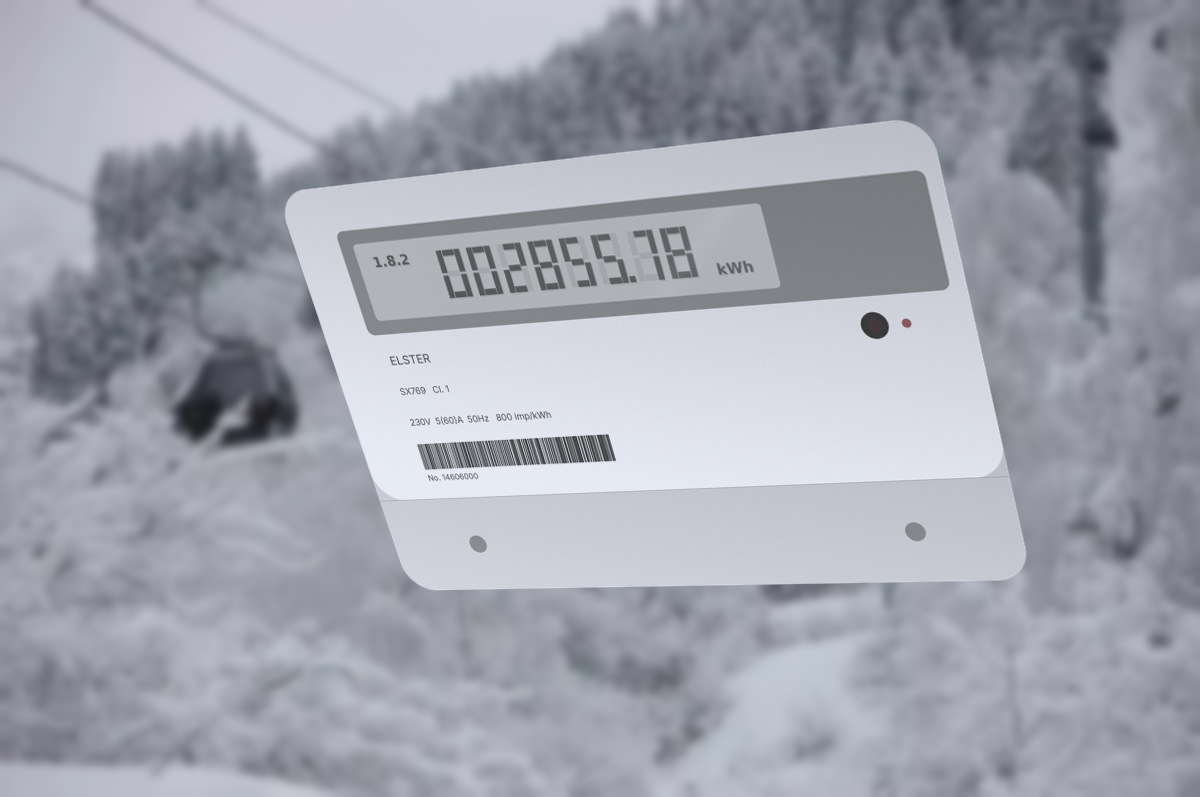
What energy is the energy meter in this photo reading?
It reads 2855.78 kWh
